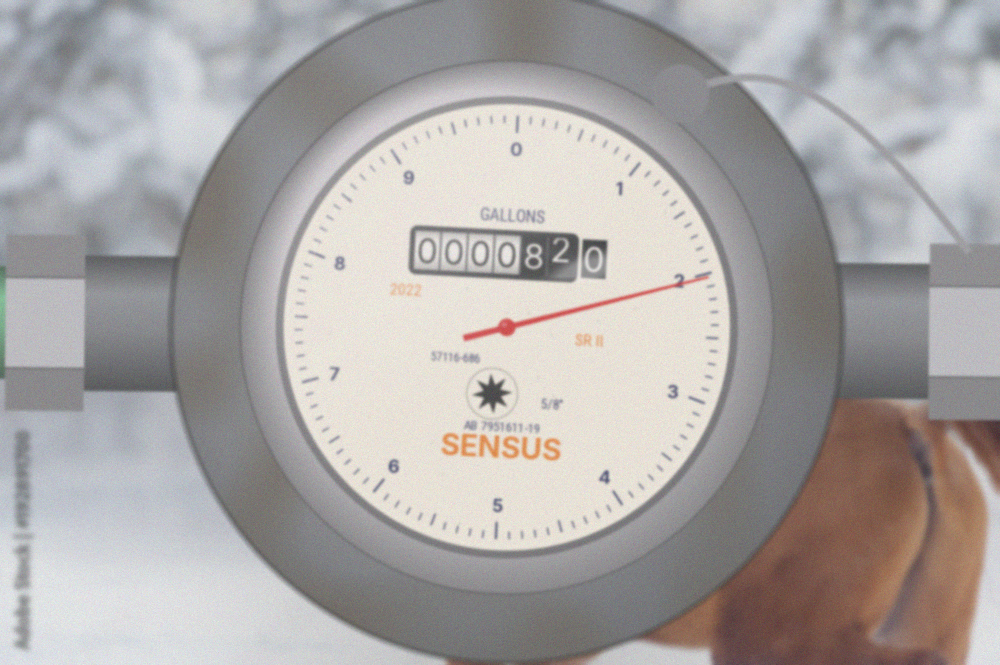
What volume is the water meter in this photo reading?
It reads 822.0 gal
